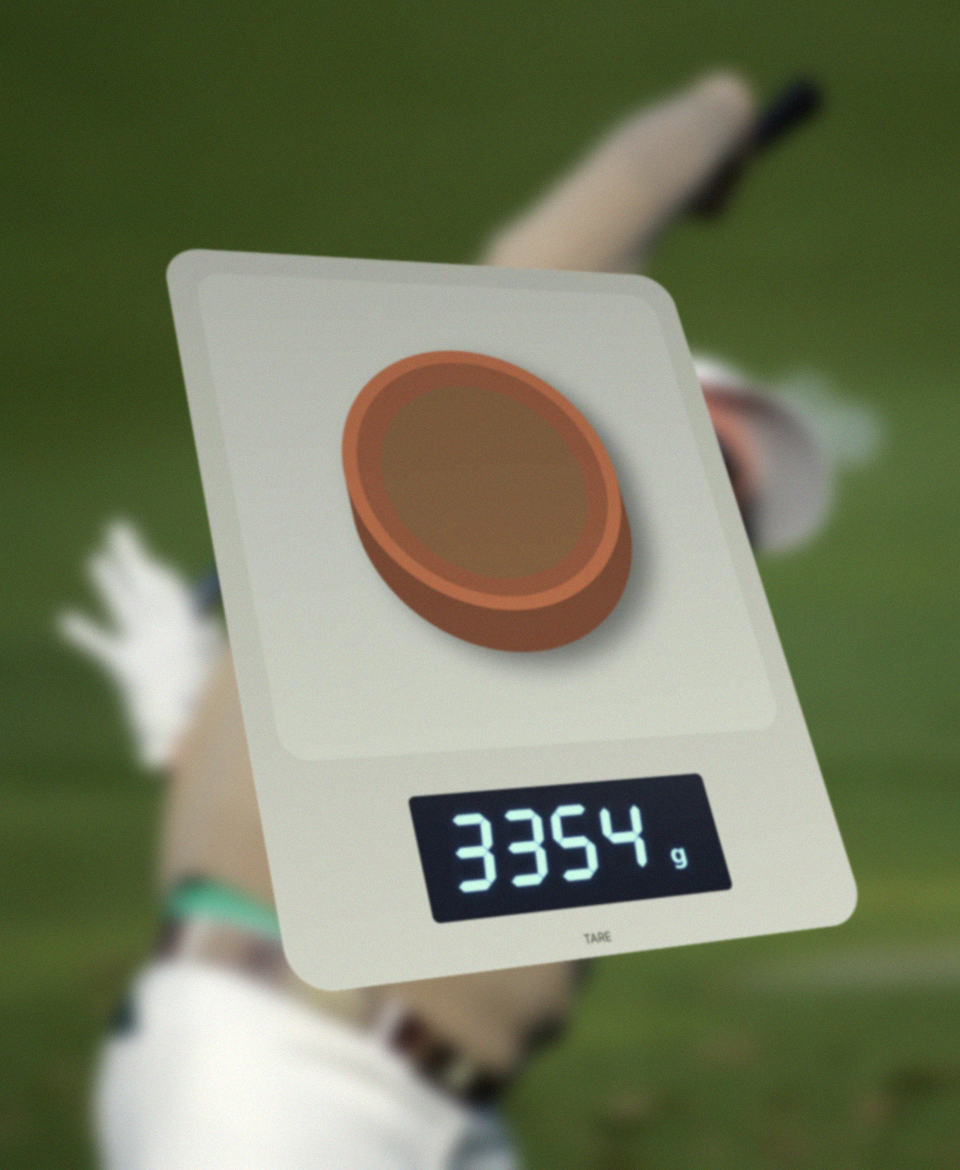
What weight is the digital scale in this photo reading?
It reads 3354 g
